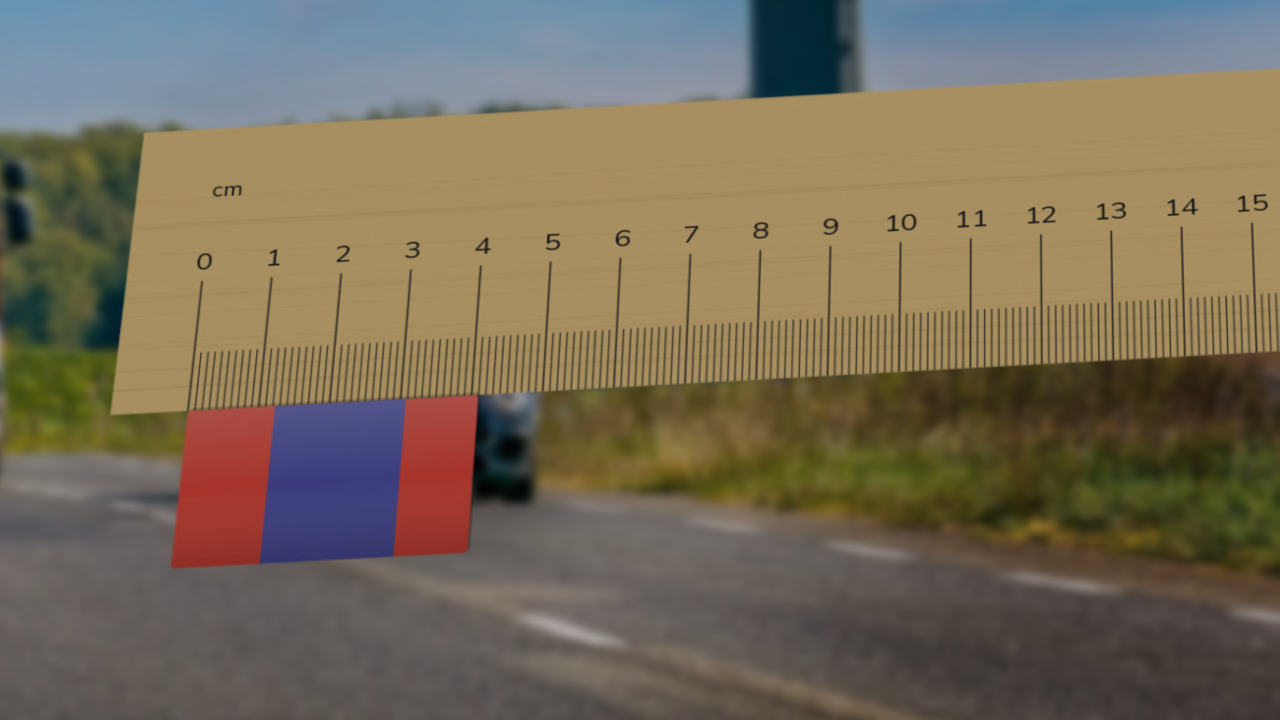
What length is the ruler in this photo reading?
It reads 4.1 cm
